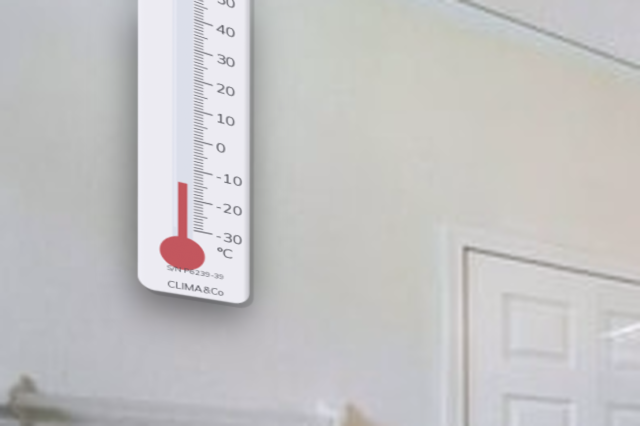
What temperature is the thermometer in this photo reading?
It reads -15 °C
